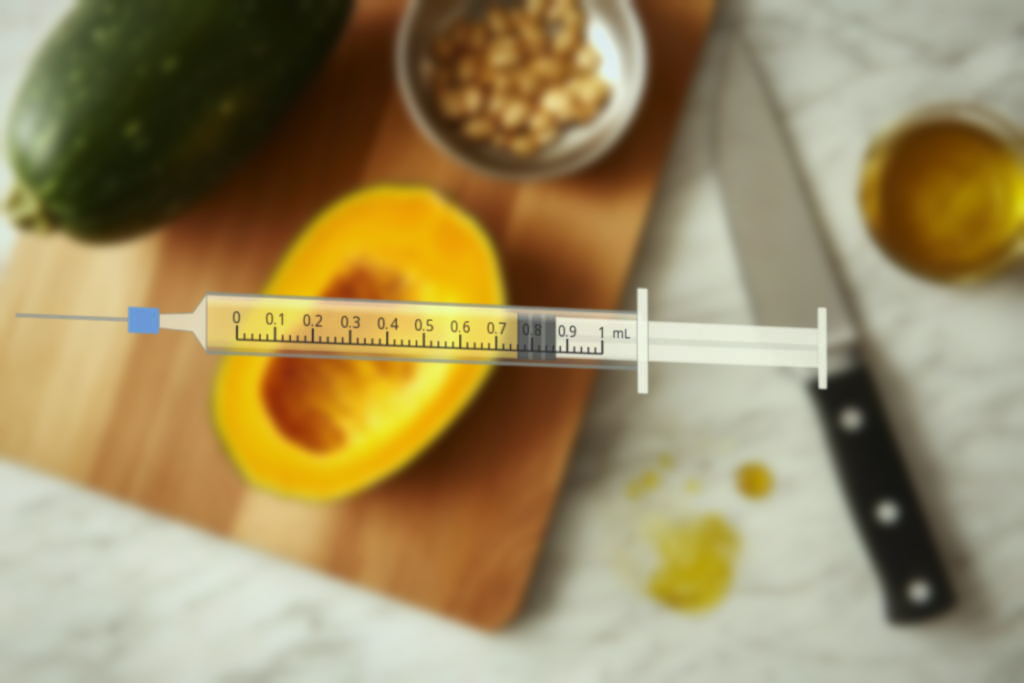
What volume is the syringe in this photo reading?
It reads 0.76 mL
